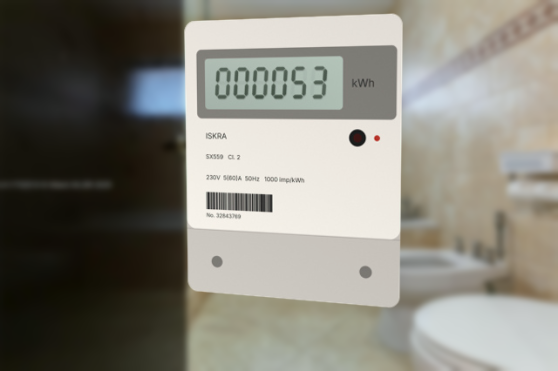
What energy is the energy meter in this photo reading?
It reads 53 kWh
